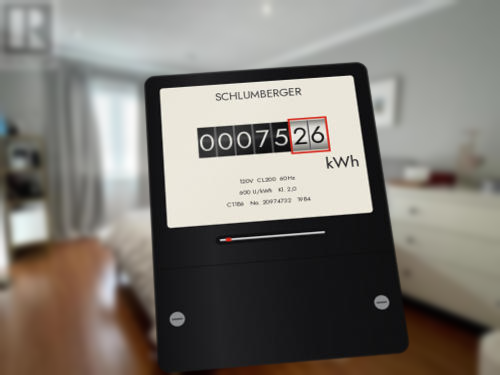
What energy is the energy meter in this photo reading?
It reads 75.26 kWh
